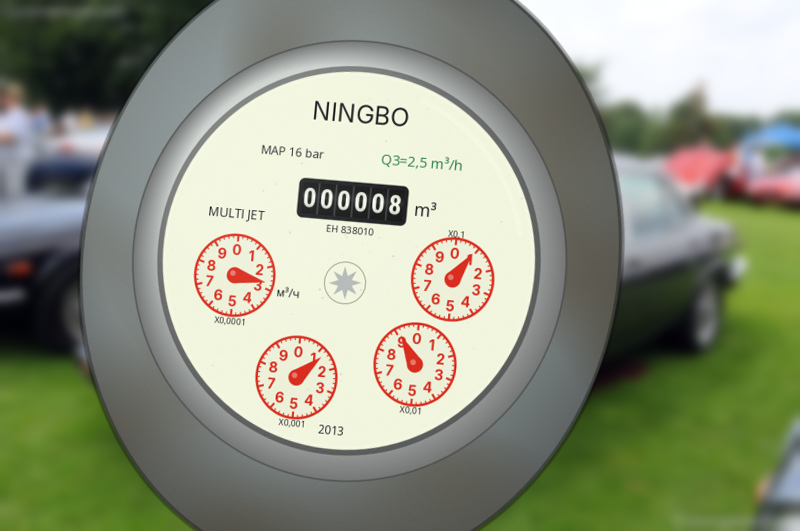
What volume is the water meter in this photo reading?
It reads 8.0912 m³
